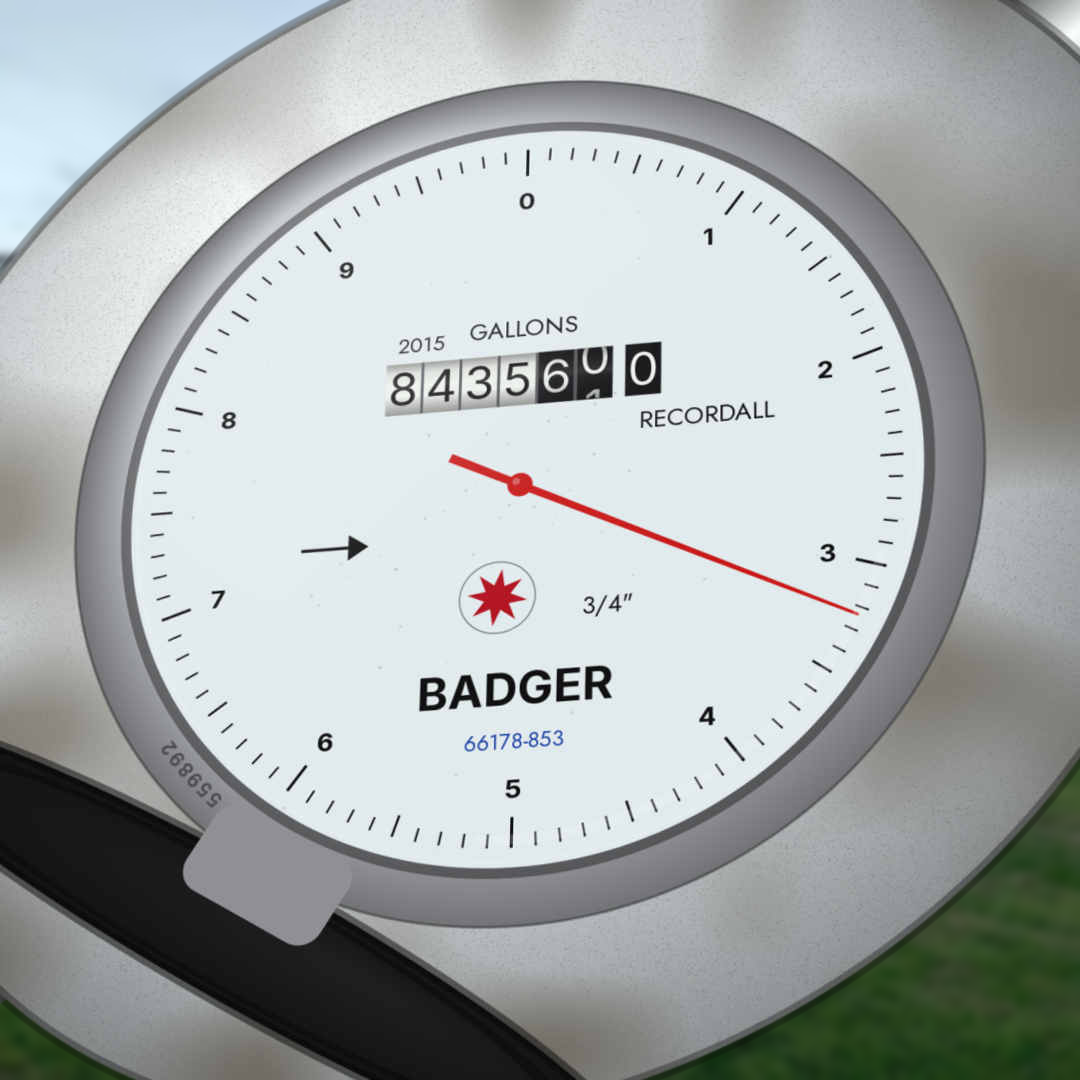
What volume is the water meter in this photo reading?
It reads 8435603.2 gal
